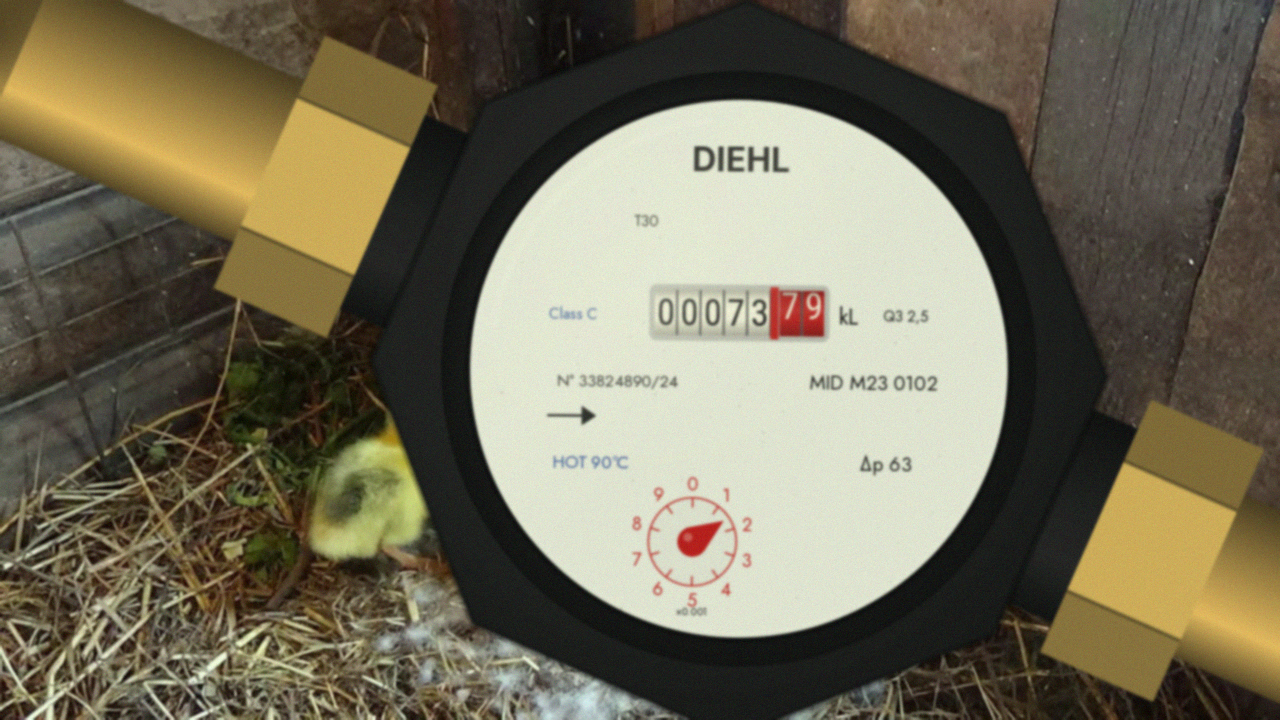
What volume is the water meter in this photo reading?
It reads 73.791 kL
